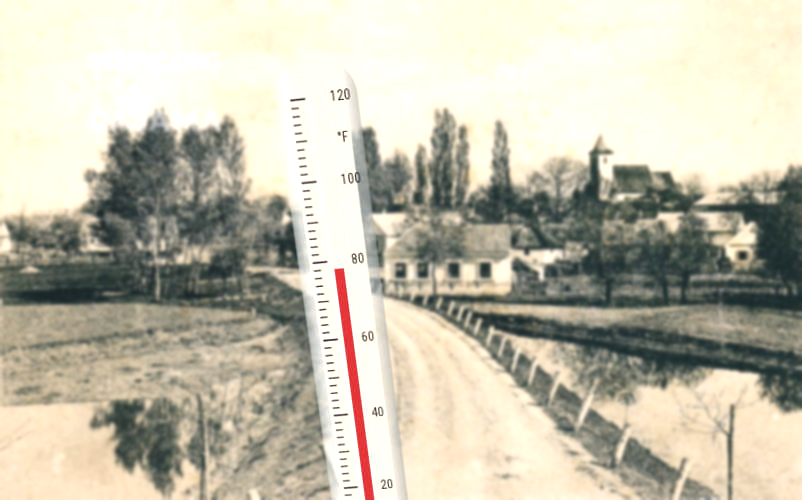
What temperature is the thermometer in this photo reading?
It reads 78 °F
